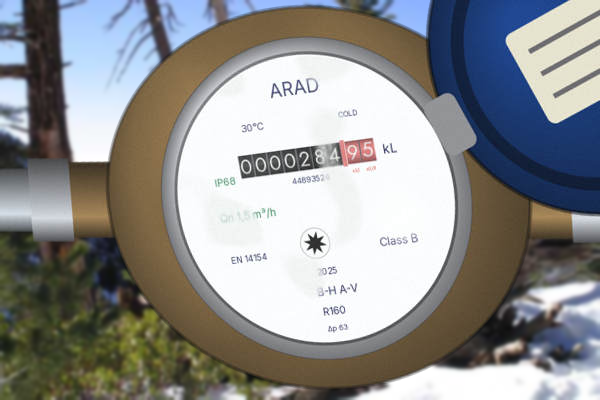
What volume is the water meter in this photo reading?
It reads 284.95 kL
